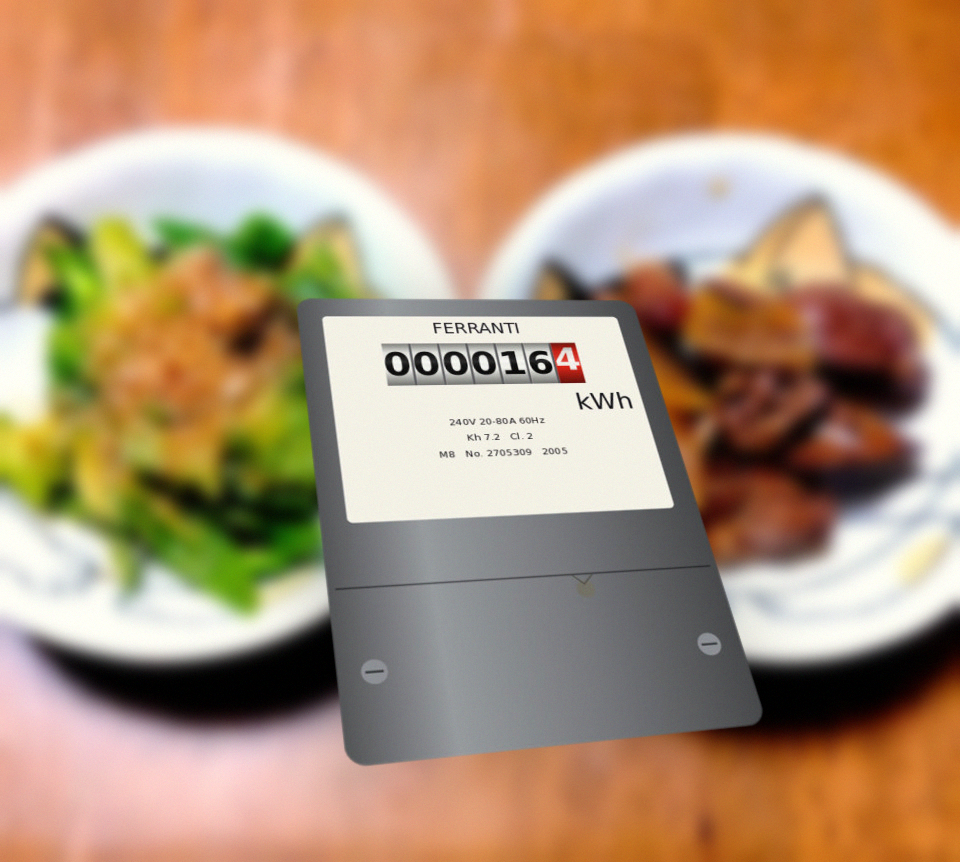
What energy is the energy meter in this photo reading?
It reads 16.4 kWh
